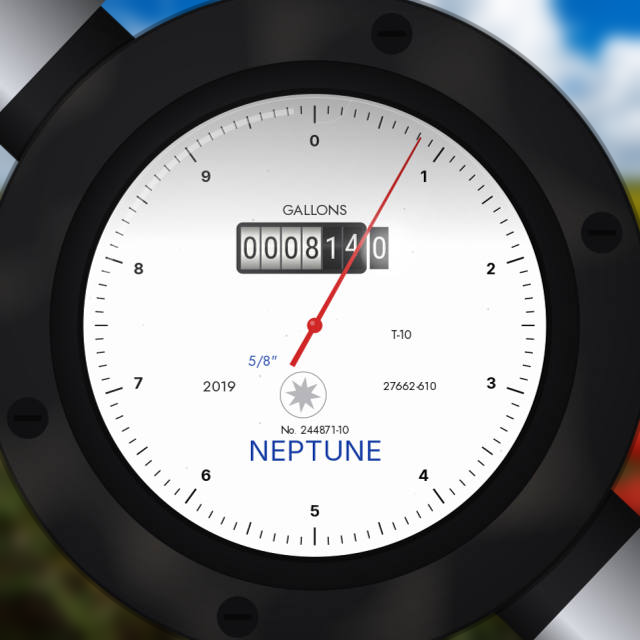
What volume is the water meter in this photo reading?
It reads 8140.8 gal
